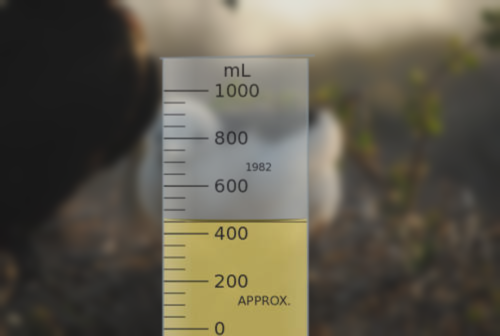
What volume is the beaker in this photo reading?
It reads 450 mL
